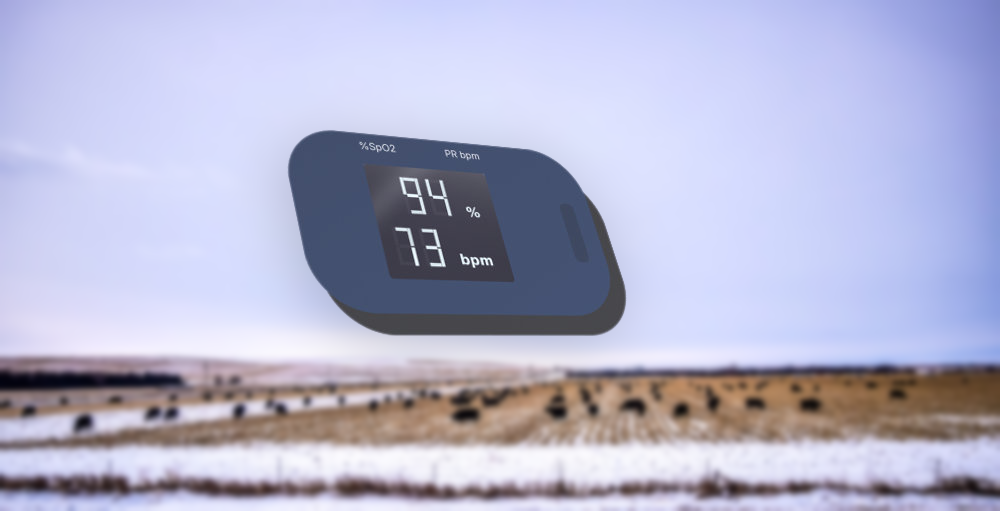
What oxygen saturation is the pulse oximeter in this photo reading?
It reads 94 %
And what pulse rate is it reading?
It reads 73 bpm
